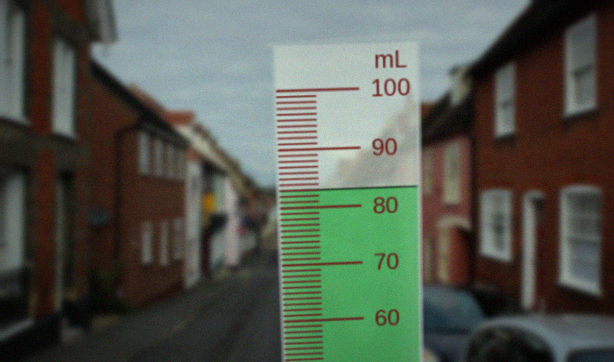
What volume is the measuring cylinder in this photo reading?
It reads 83 mL
